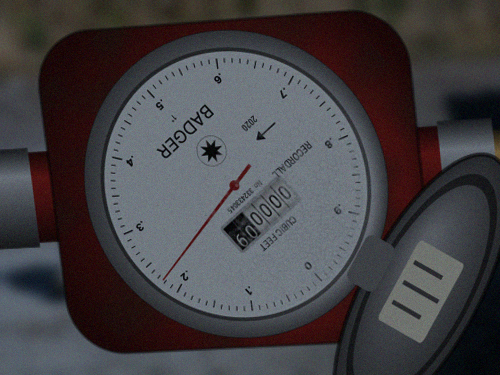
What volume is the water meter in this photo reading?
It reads 9.22 ft³
